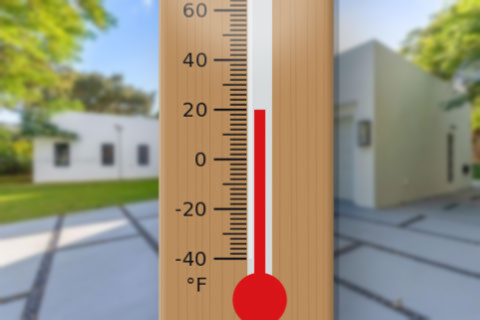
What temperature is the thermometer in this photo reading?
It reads 20 °F
